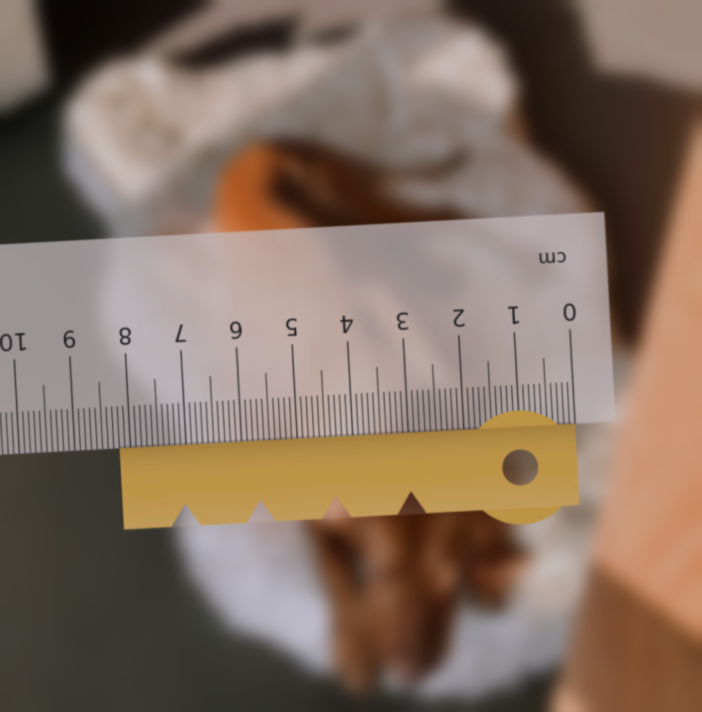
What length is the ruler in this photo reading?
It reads 8.2 cm
